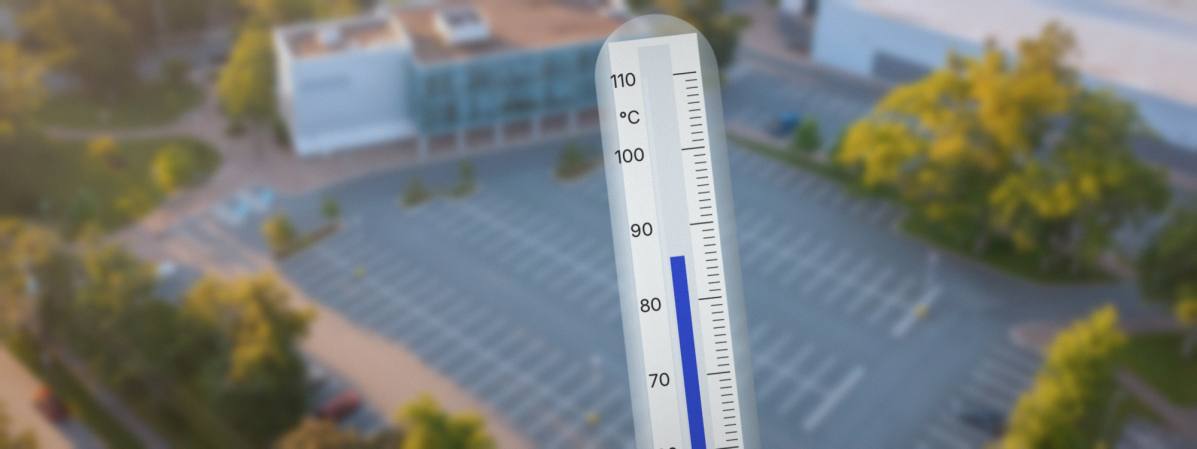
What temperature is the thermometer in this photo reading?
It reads 86 °C
